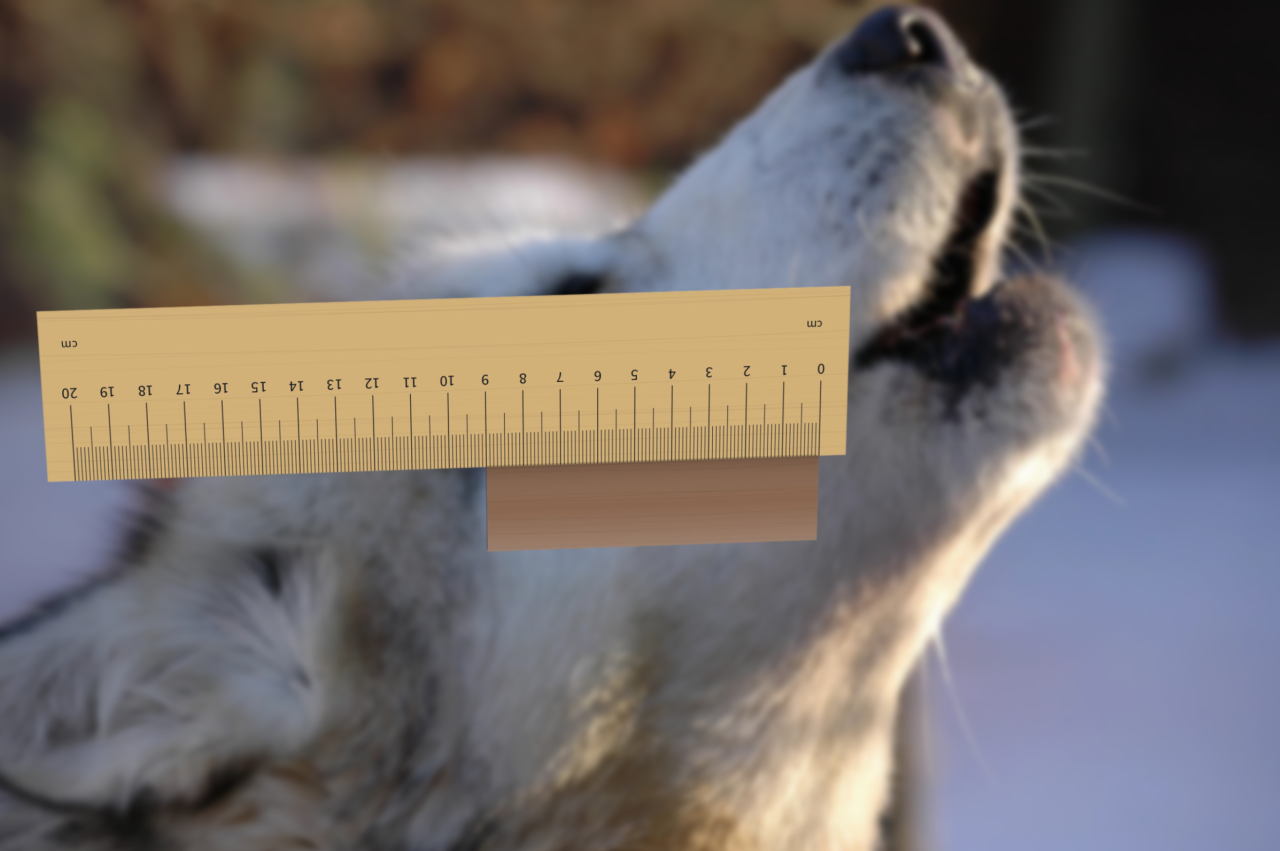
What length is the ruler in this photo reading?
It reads 9 cm
